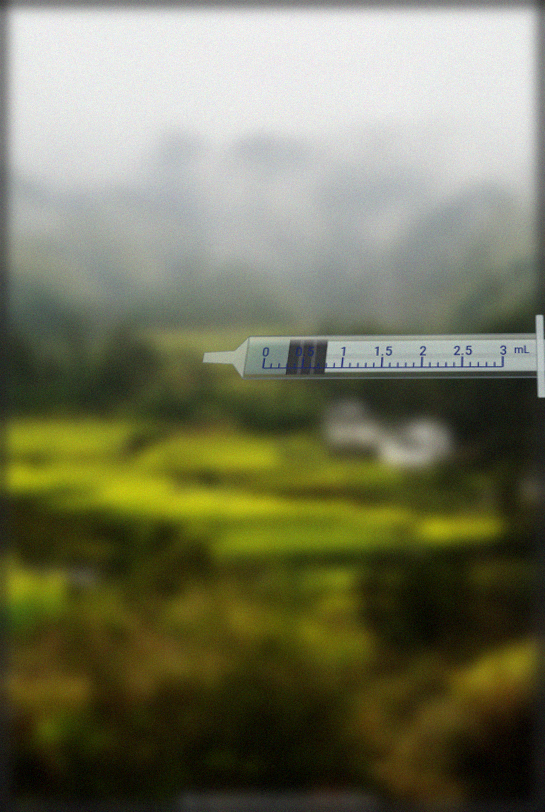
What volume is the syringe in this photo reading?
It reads 0.3 mL
